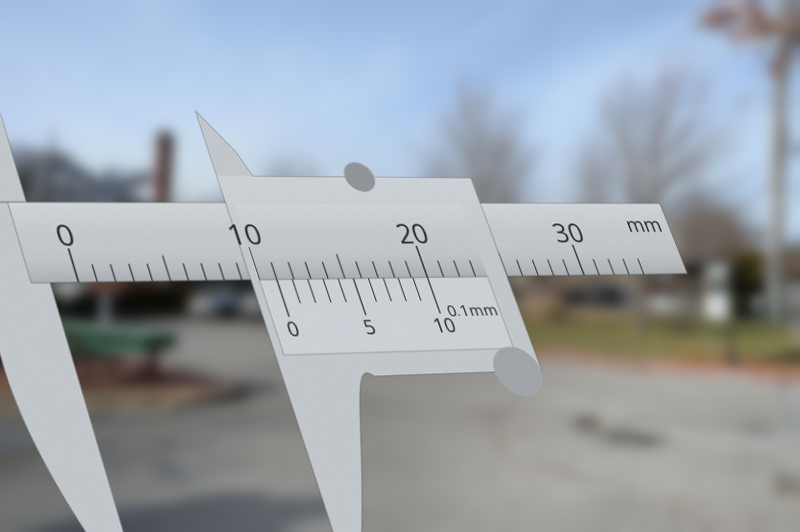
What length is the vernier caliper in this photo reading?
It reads 11.0 mm
